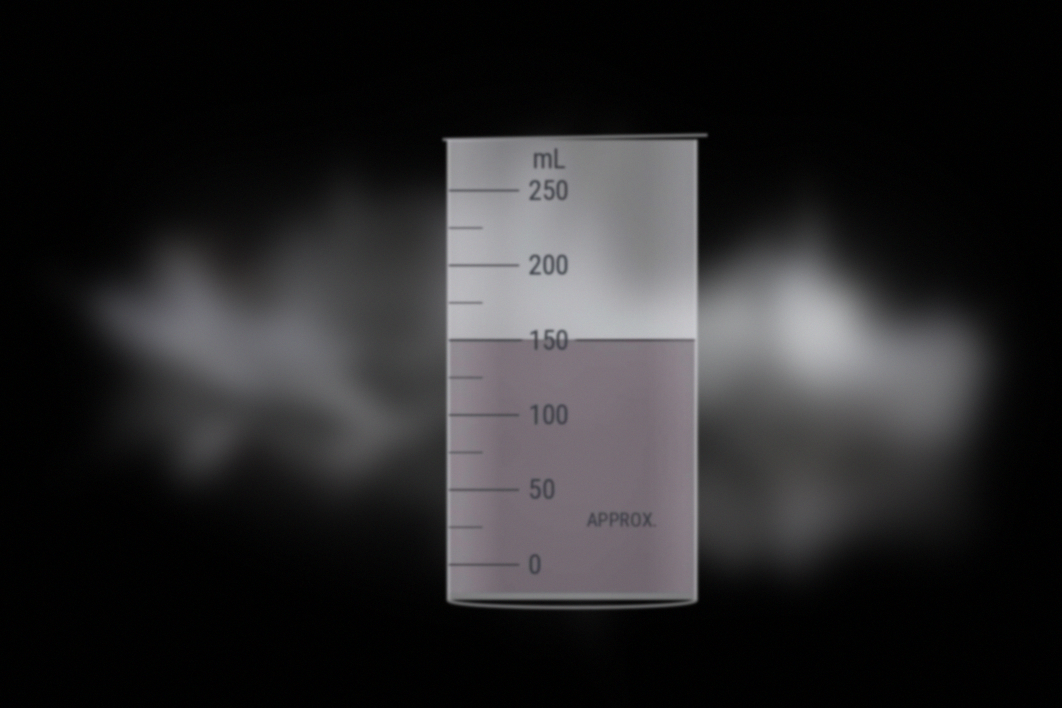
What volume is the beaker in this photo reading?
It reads 150 mL
